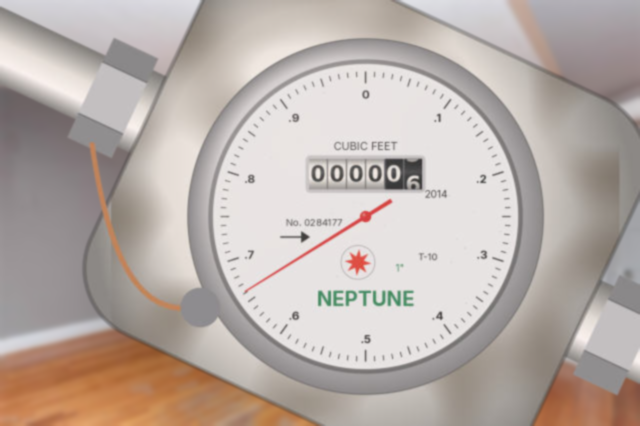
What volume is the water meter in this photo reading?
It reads 5.66 ft³
